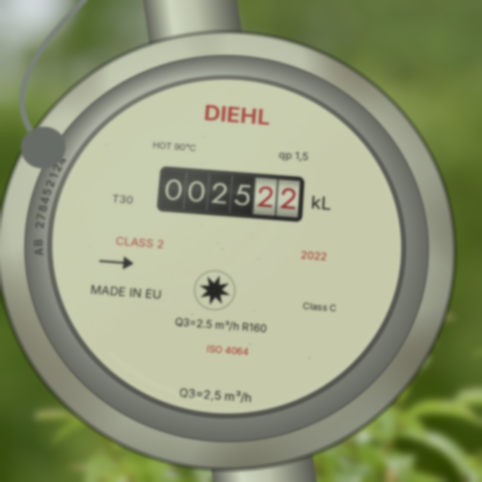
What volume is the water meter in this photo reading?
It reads 25.22 kL
